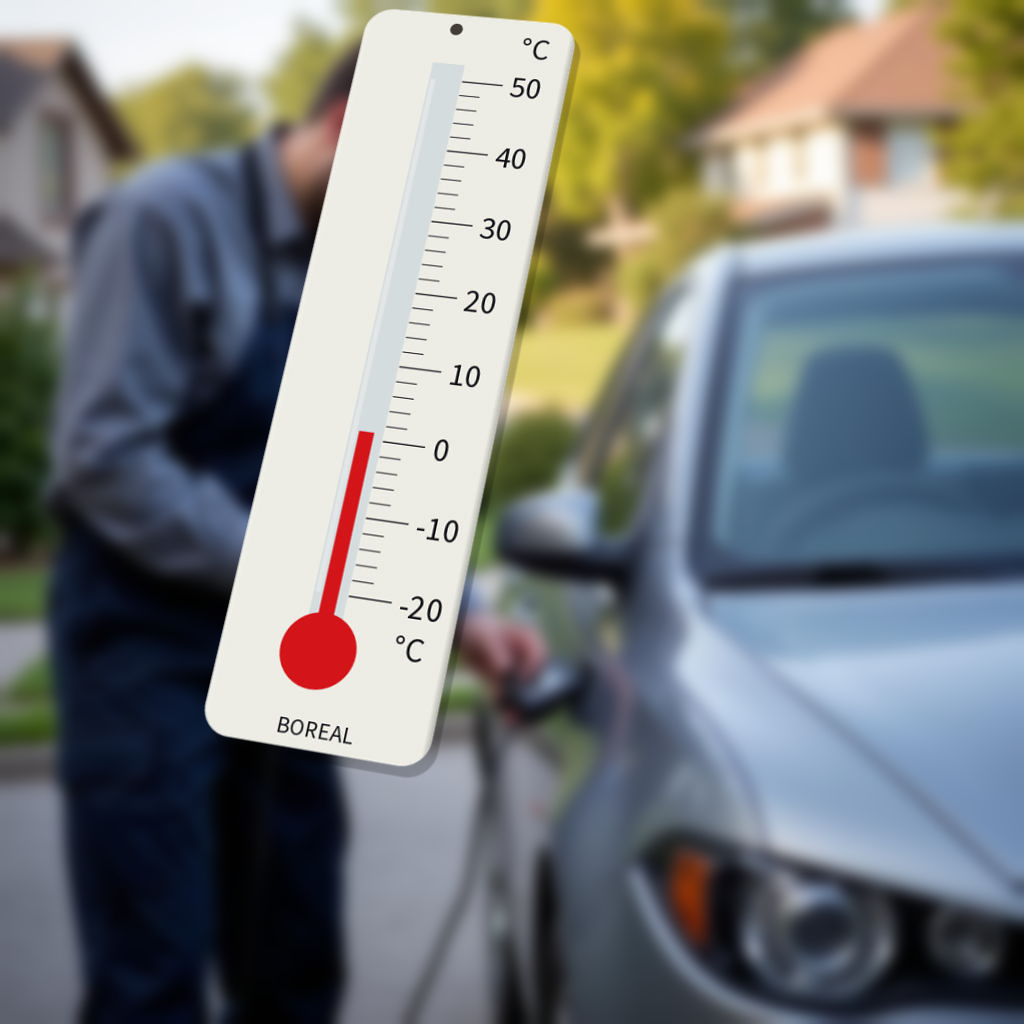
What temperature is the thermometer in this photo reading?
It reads 1 °C
